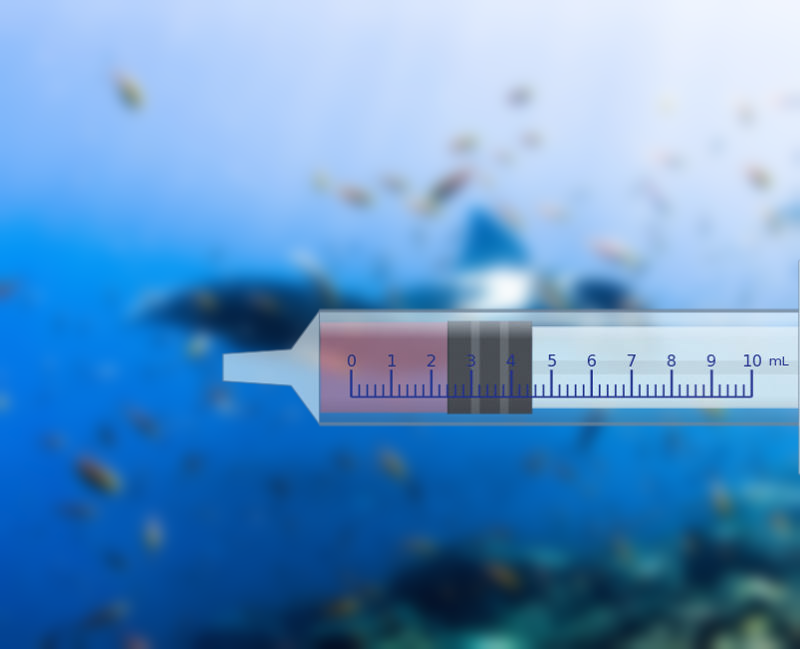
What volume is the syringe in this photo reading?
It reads 2.4 mL
